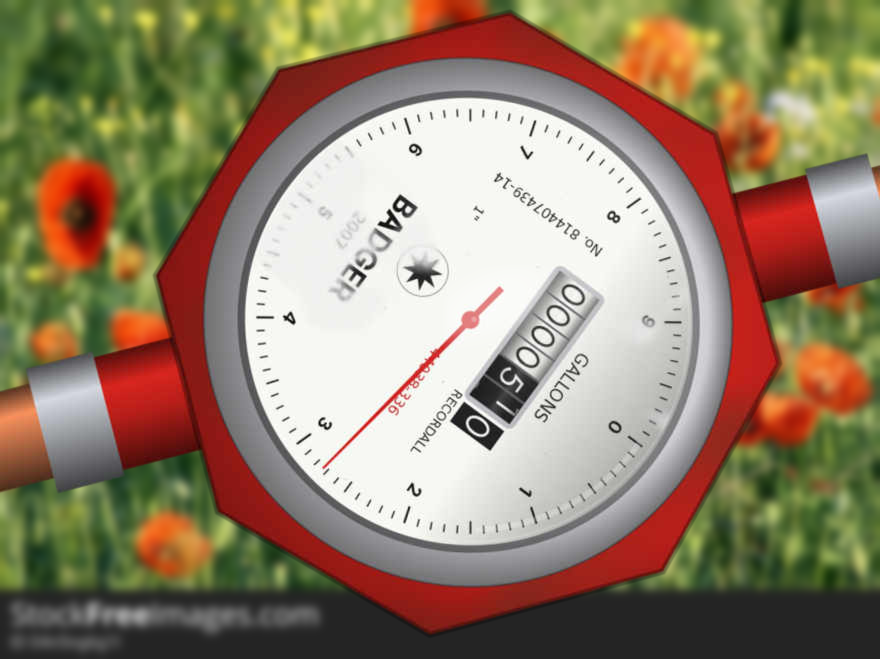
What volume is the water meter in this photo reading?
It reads 512.7 gal
